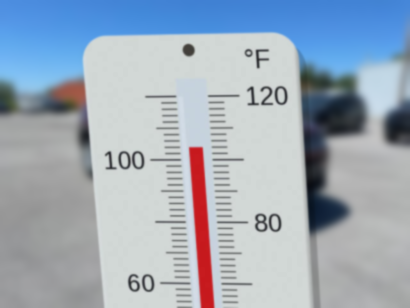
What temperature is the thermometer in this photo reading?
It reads 104 °F
